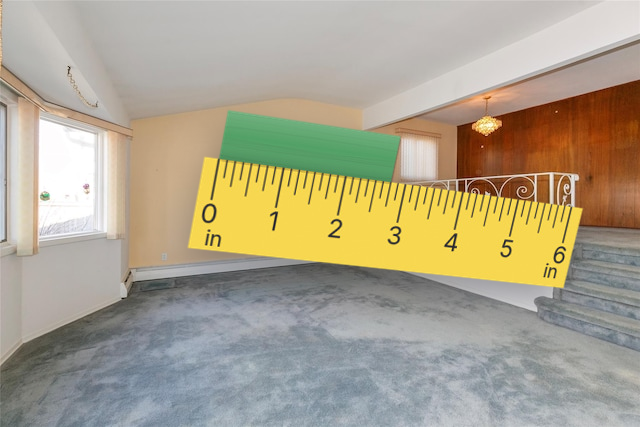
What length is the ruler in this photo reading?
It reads 2.75 in
